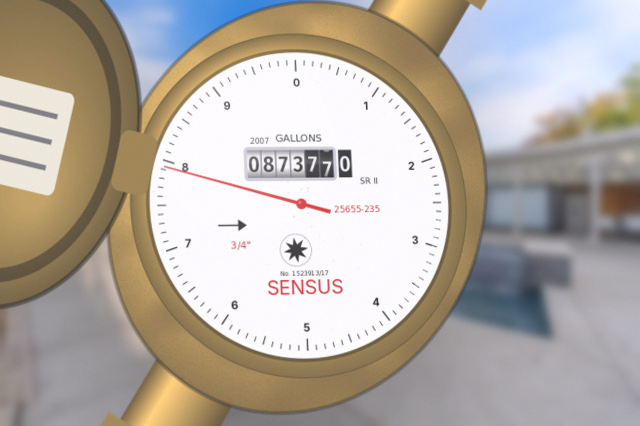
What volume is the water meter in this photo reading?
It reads 873767.9 gal
